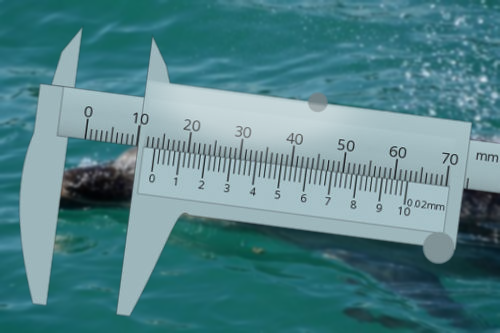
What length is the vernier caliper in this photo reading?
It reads 13.5 mm
